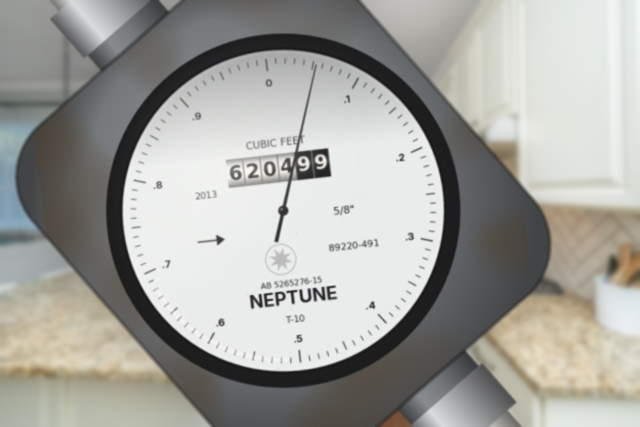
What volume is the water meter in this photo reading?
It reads 620499.05 ft³
